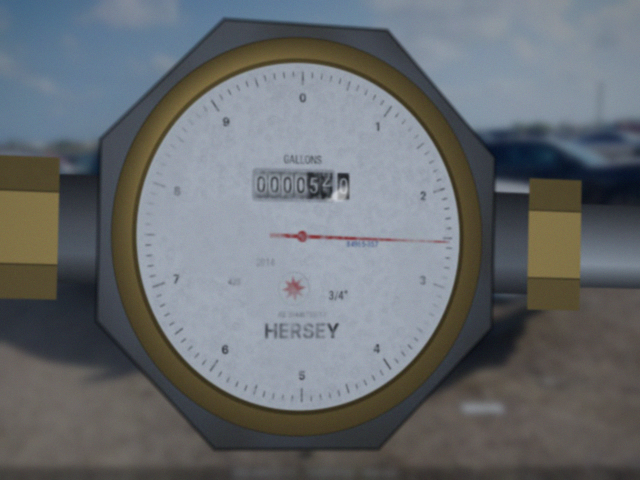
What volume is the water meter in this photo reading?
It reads 522.5 gal
